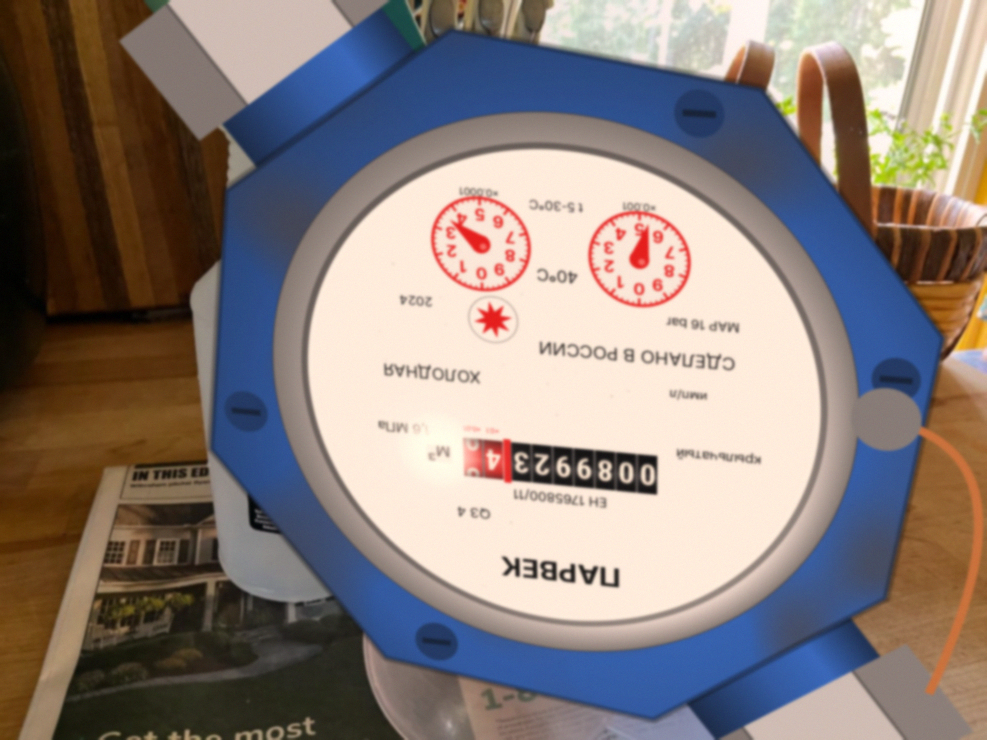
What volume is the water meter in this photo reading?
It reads 89923.4853 m³
